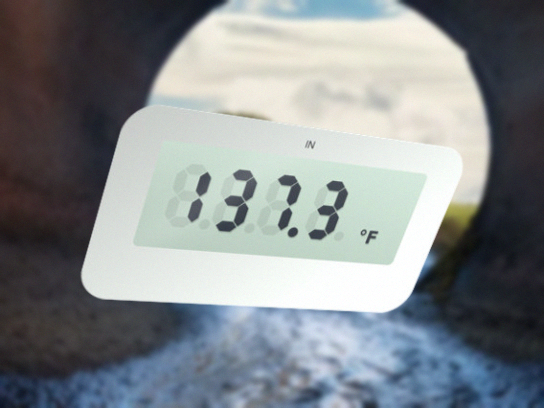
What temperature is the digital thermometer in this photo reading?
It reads 137.3 °F
